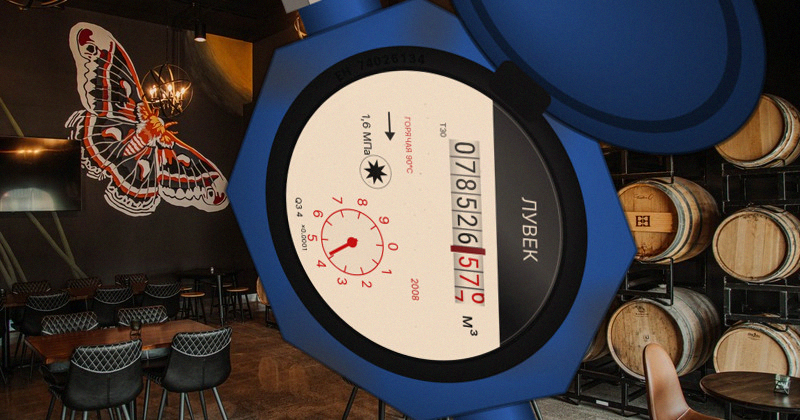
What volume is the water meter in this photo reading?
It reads 78526.5764 m³
